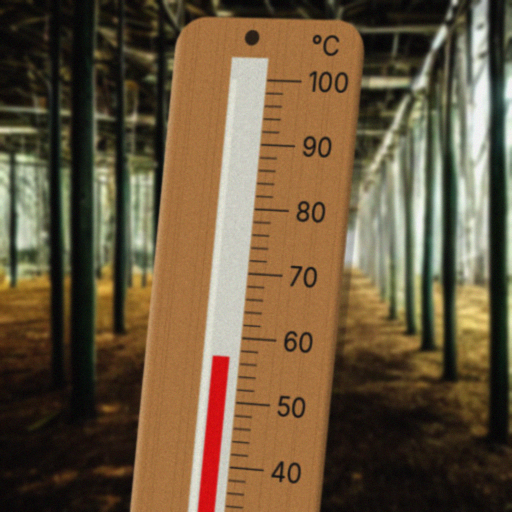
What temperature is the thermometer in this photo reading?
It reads 57 °C
